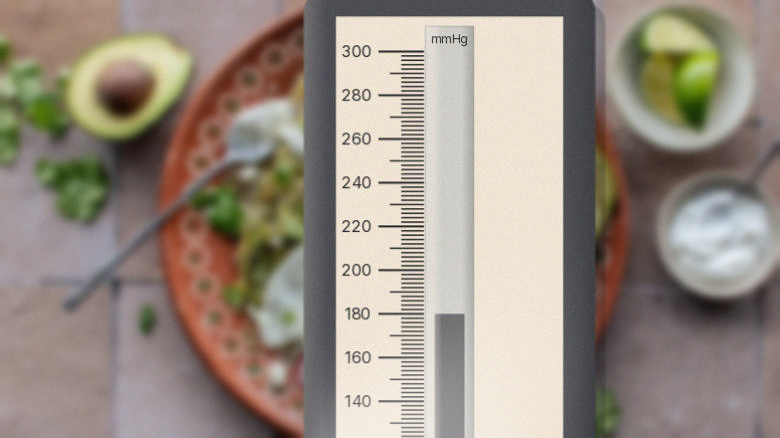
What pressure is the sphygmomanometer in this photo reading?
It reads 180 mmHg
